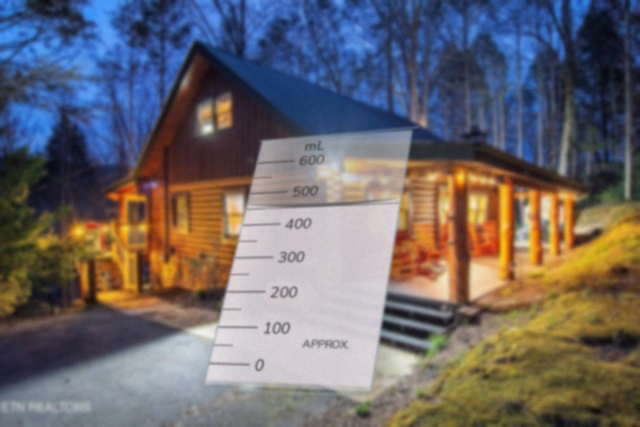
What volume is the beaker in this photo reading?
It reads 450 mL
